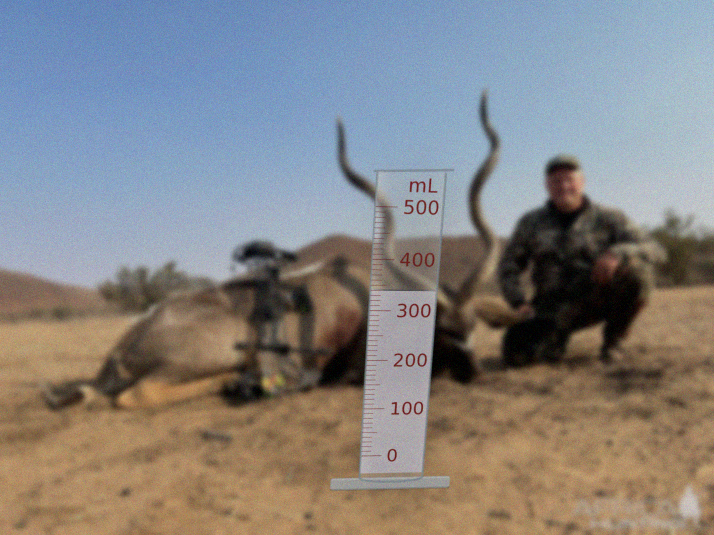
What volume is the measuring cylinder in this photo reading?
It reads 340 mL
